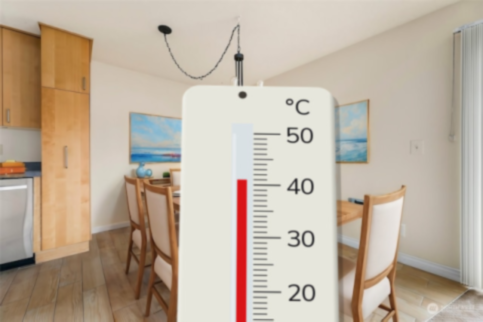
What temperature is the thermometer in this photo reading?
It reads 41 °C
